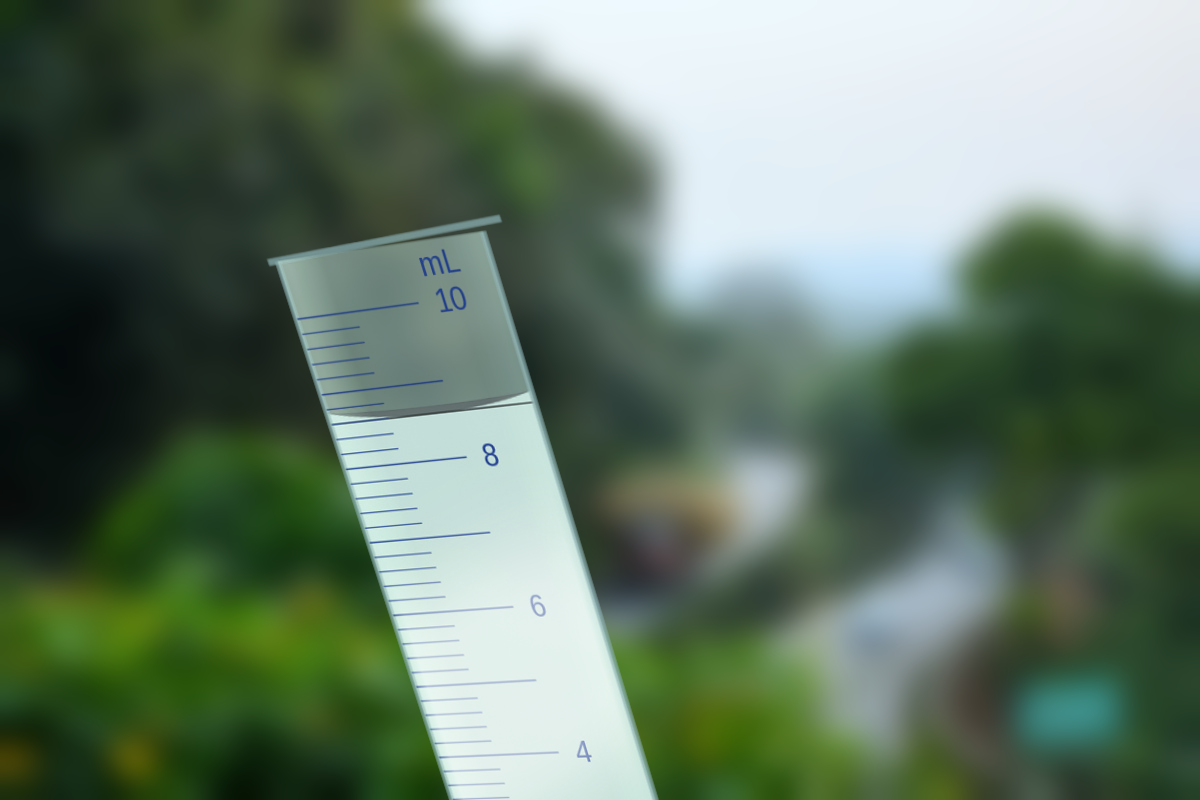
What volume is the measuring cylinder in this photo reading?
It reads 8.6 mL
